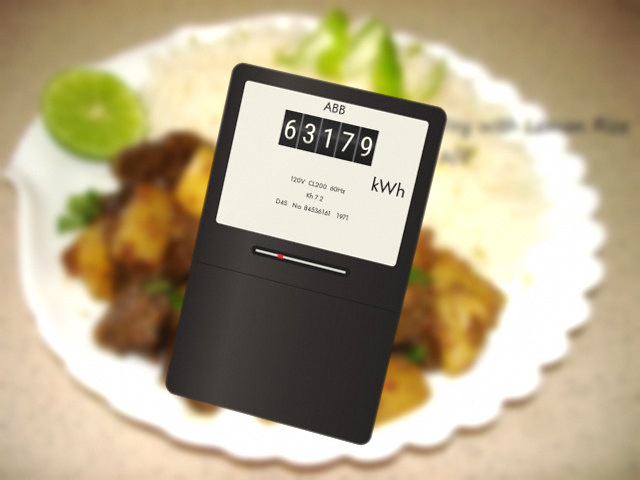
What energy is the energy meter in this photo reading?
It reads 63179 kWh
